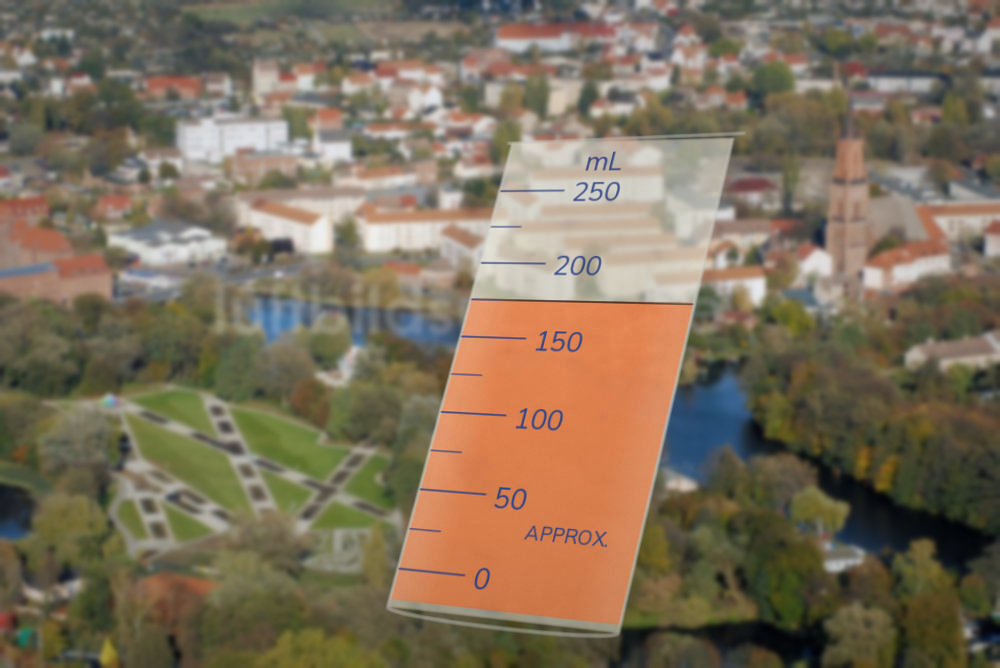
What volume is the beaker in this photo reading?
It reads 175 mL
